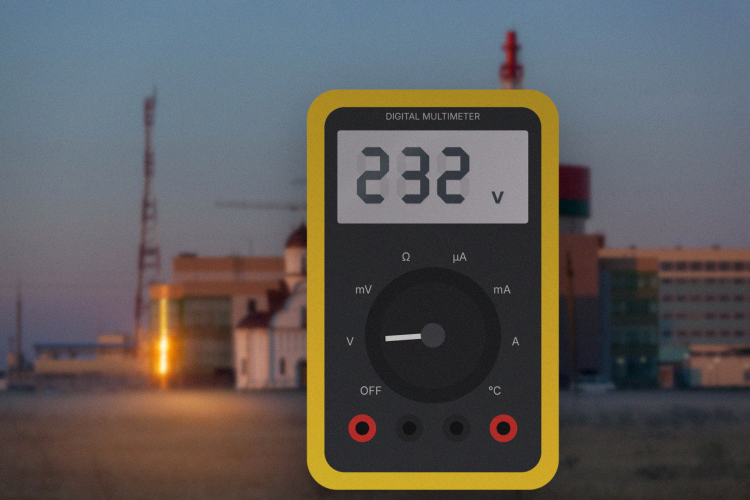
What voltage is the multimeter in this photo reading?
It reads 232 V
